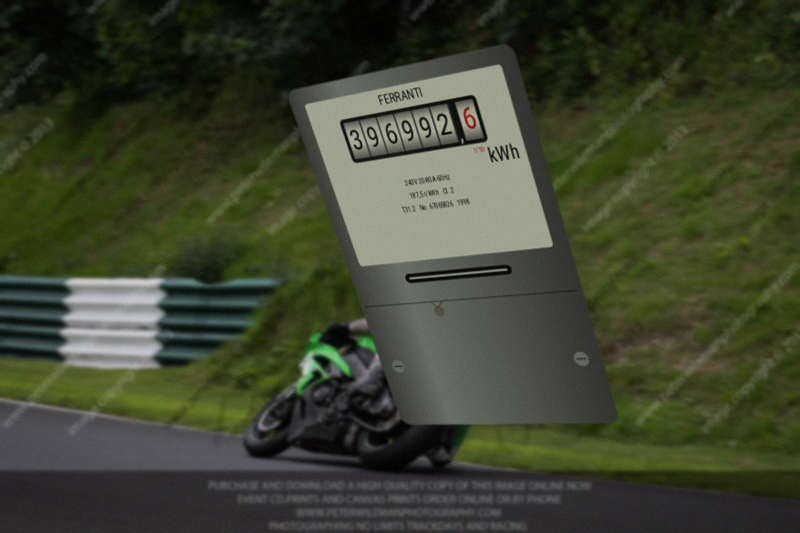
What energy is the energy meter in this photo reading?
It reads 396992.6 kWh
